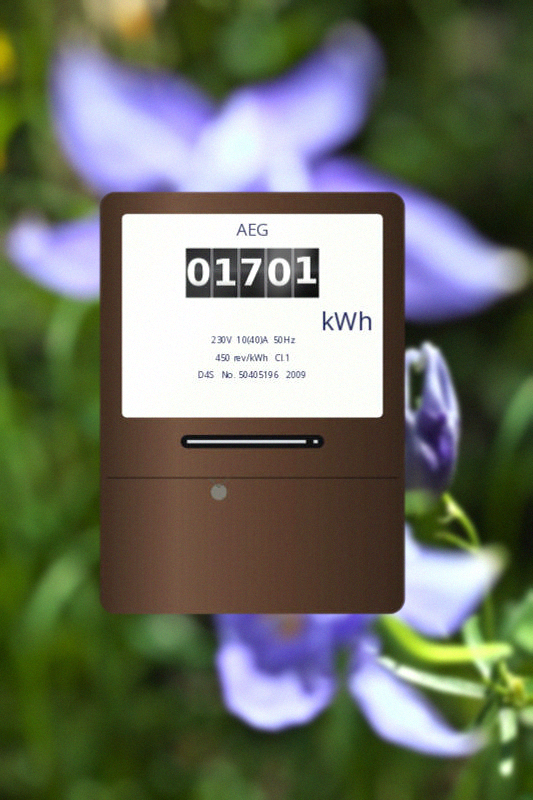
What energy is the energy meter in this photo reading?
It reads 1701 kWh
